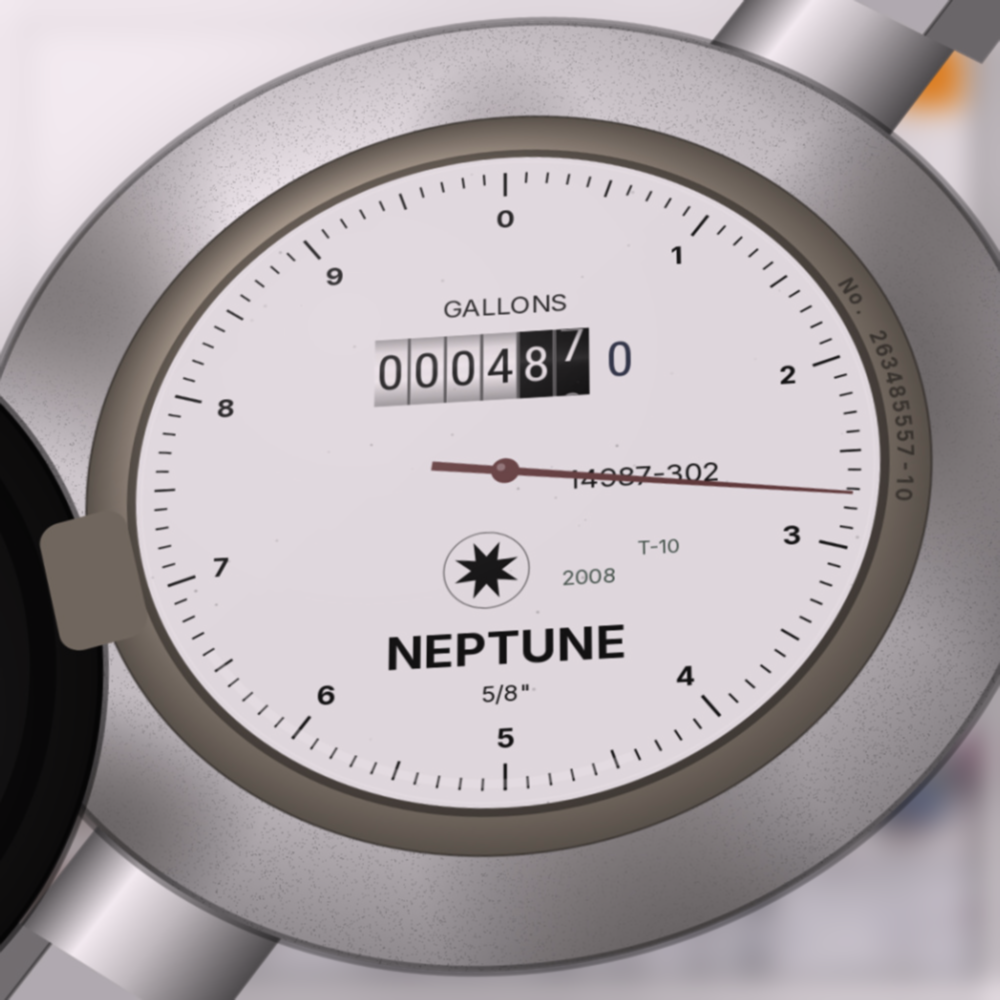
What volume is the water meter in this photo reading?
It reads 4872.7 gal
